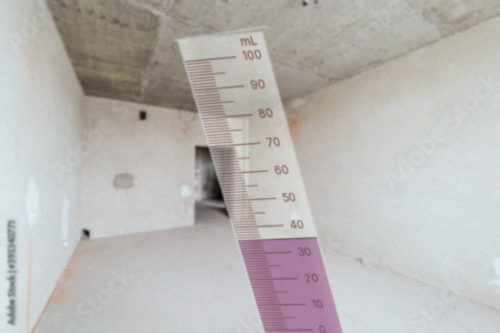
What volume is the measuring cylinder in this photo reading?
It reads 35 mL
